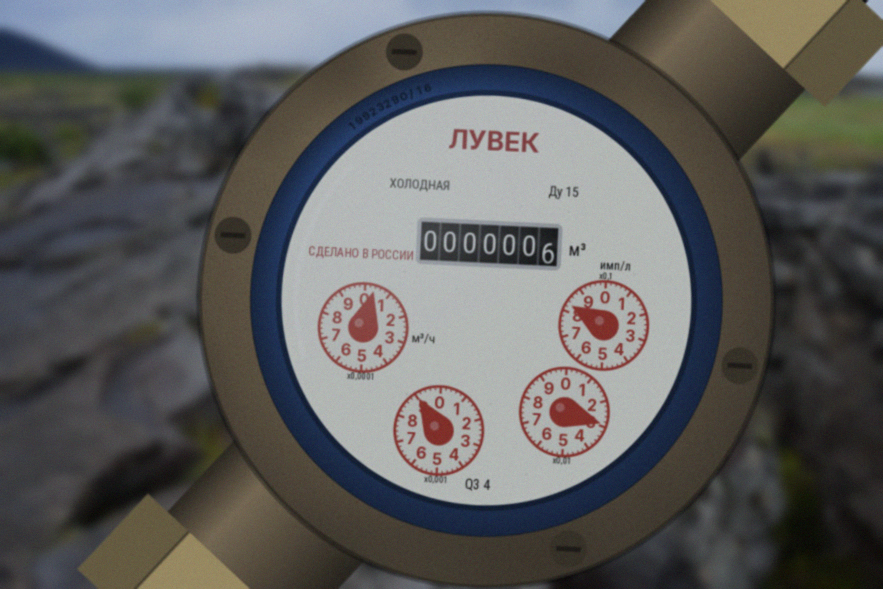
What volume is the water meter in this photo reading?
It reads 5.8290 m³
